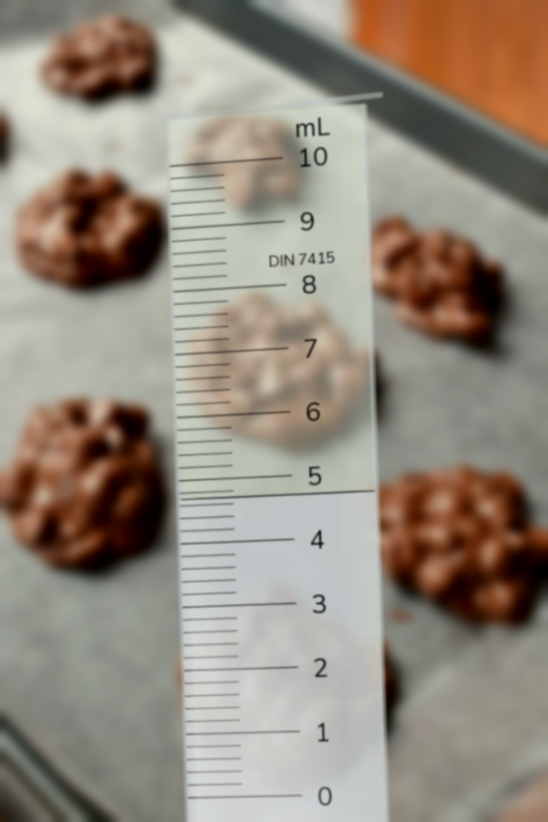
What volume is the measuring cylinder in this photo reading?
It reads 4.7 mL
